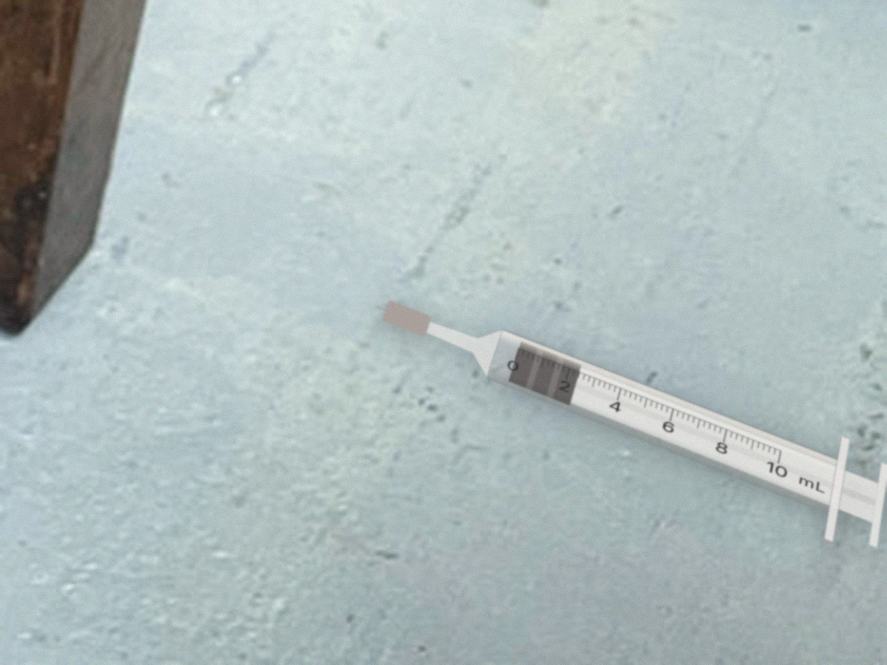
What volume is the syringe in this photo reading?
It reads 0 mL
